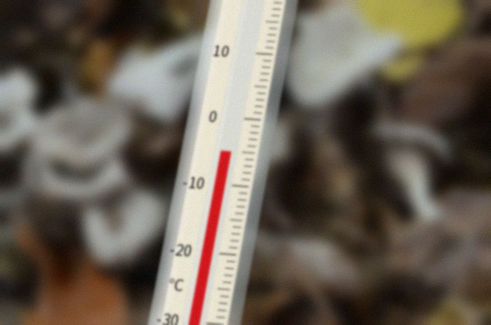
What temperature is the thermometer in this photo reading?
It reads -5 °C
